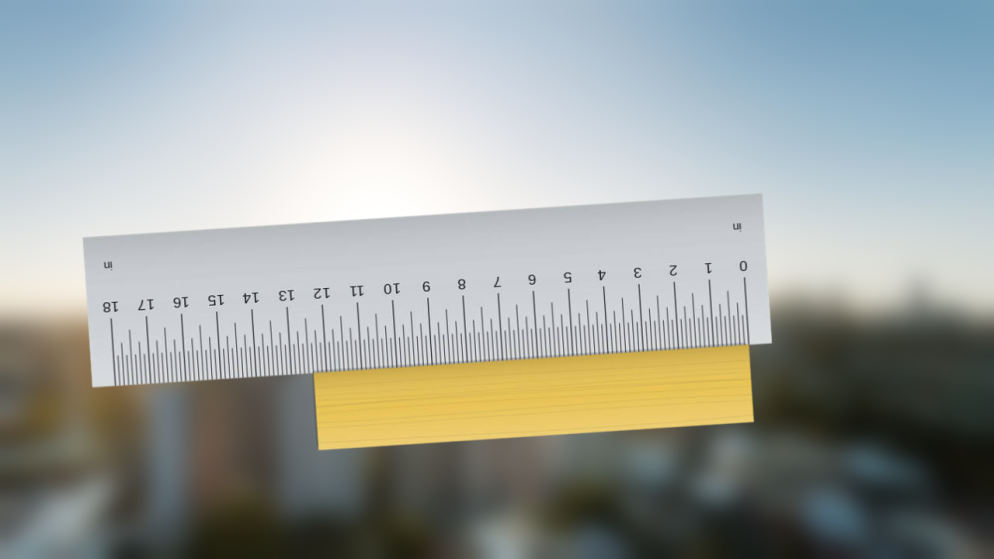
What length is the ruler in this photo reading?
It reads 12.375 in
